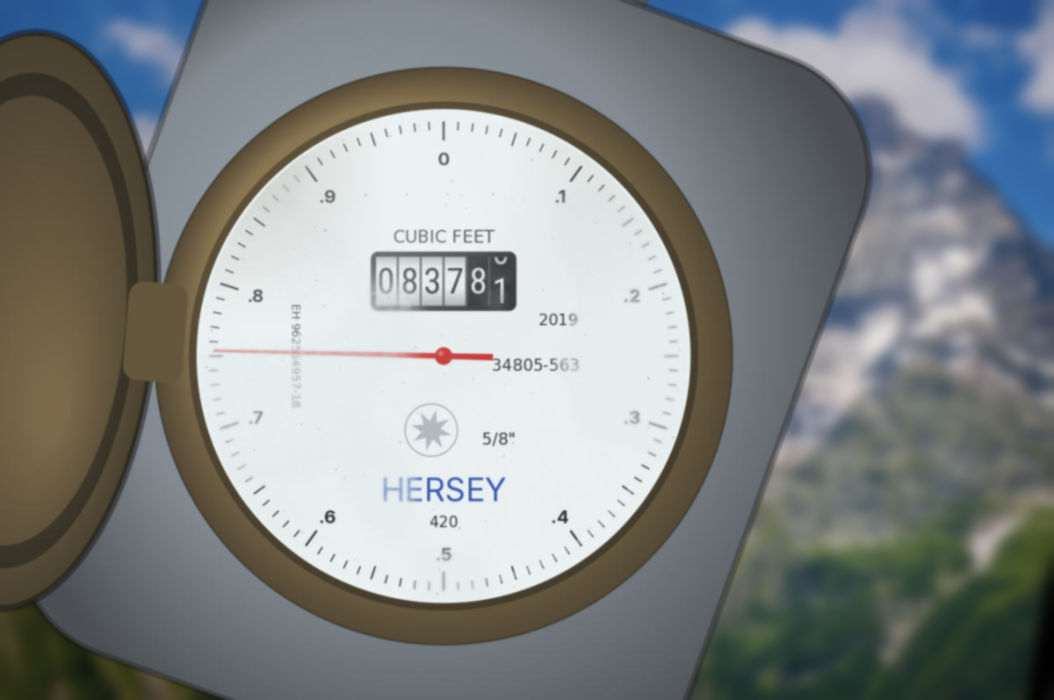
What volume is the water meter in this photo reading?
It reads 83780.75 ft³
